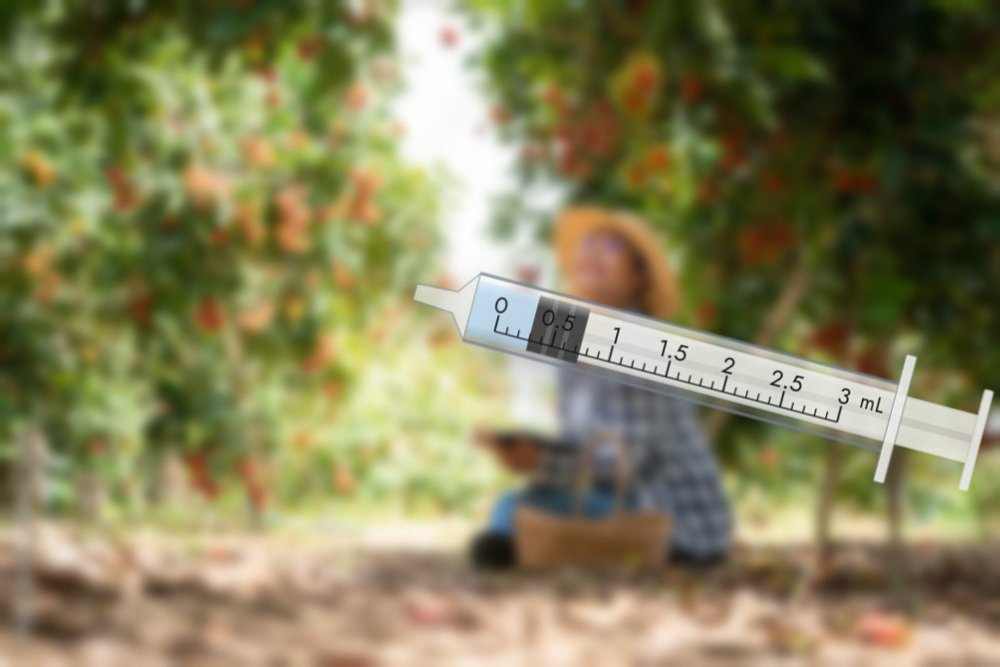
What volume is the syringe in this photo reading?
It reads 0.3 mL
